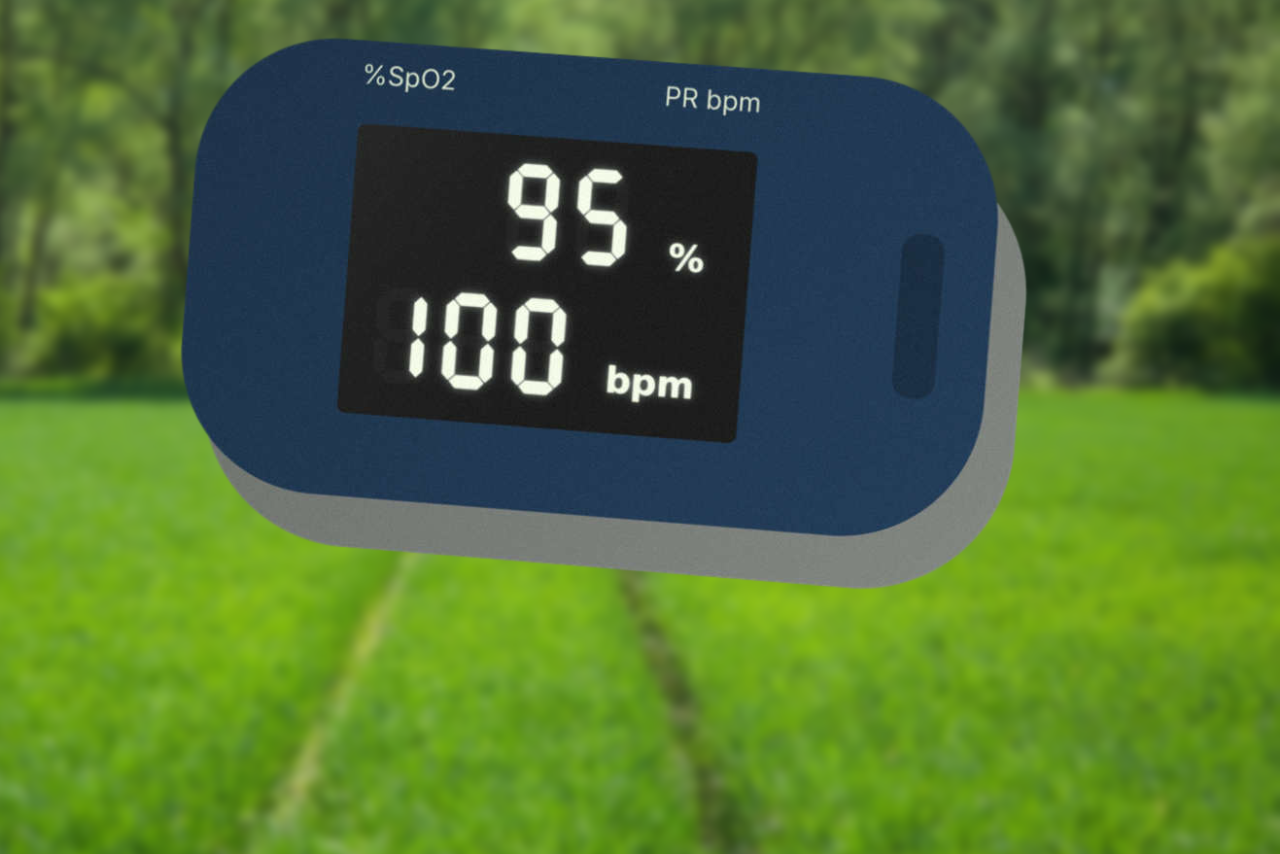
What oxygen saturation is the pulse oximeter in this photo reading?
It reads 95 %
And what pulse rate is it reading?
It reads 100 bpm
